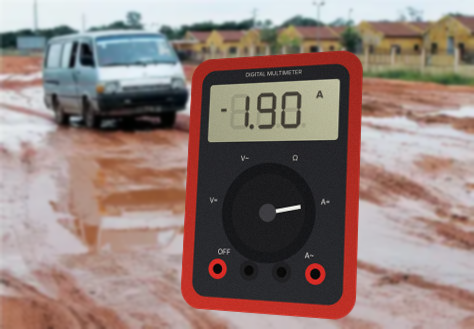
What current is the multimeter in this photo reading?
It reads -1.90 A
